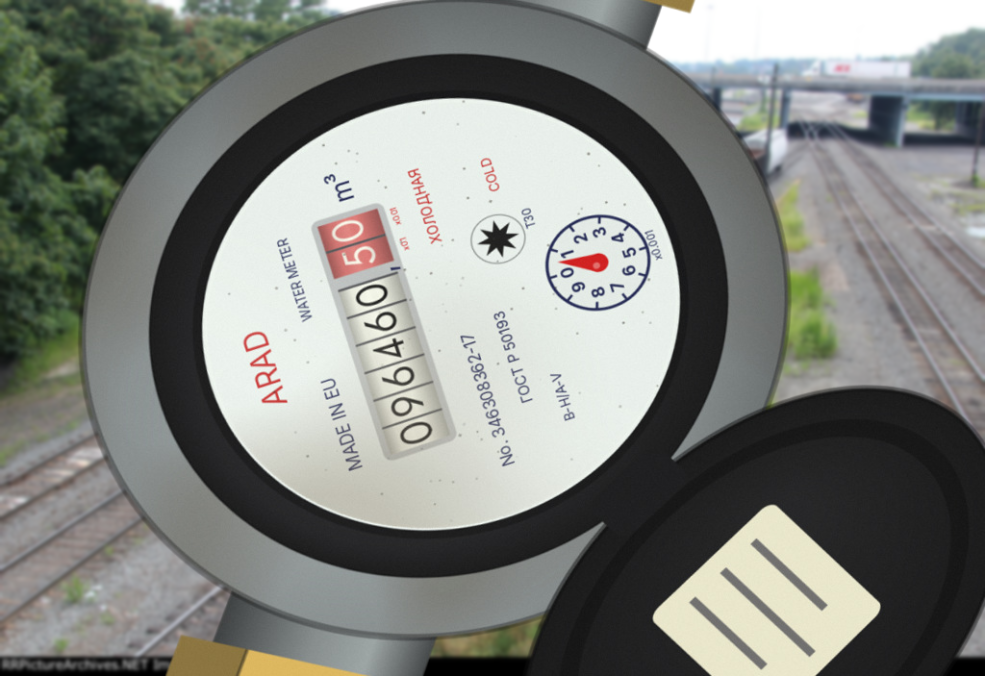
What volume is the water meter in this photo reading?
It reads 96460.500 m³
